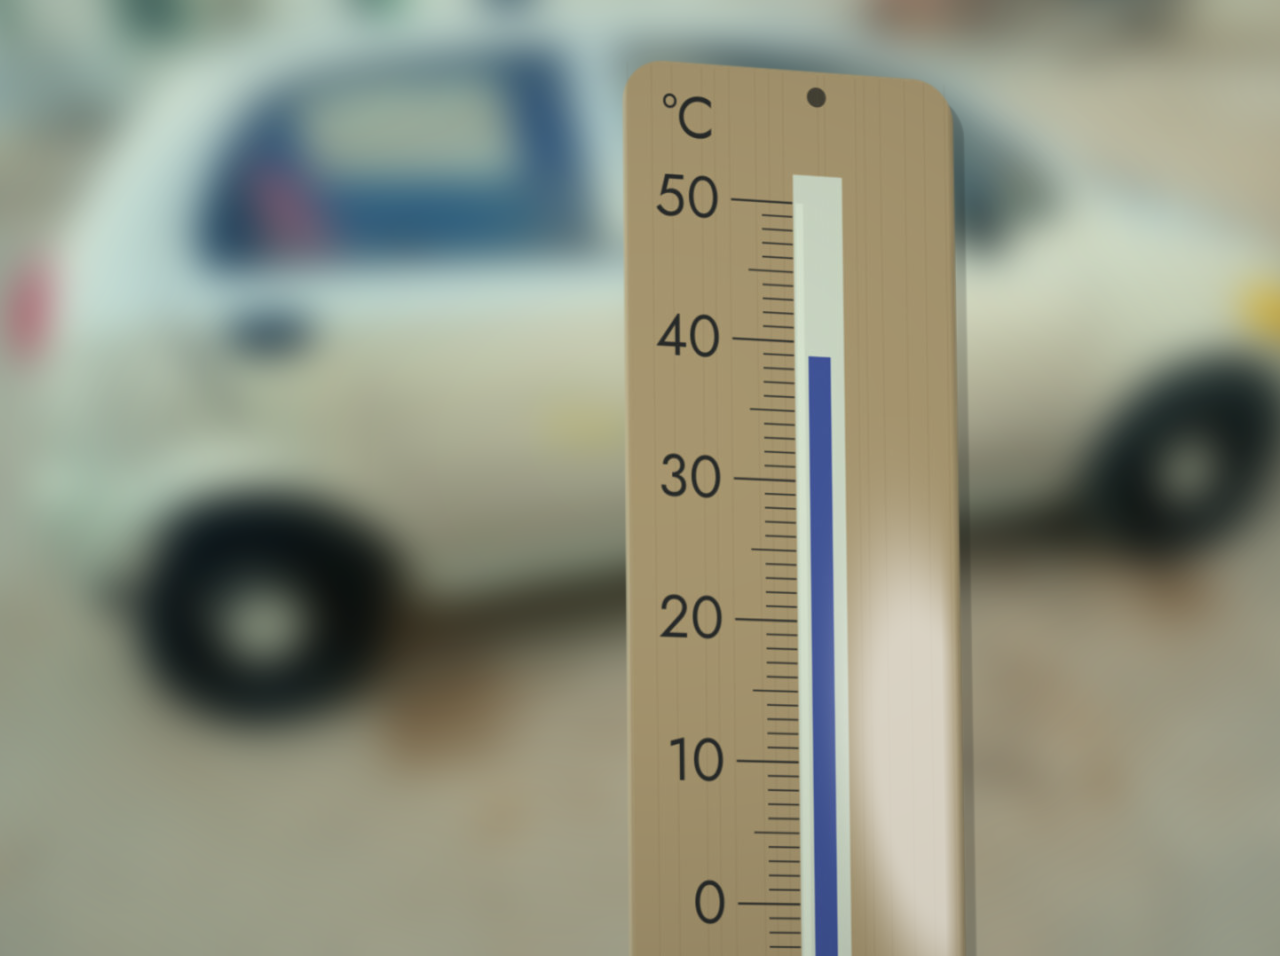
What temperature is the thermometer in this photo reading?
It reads 39 °C
